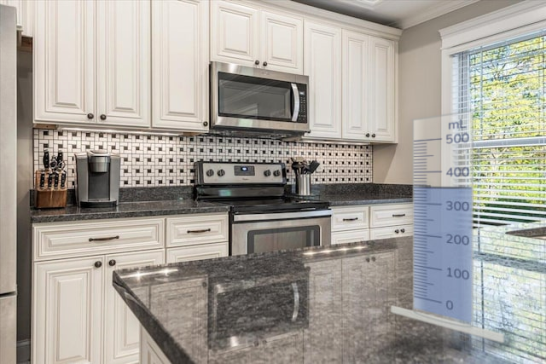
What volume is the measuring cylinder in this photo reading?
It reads 350 mL
